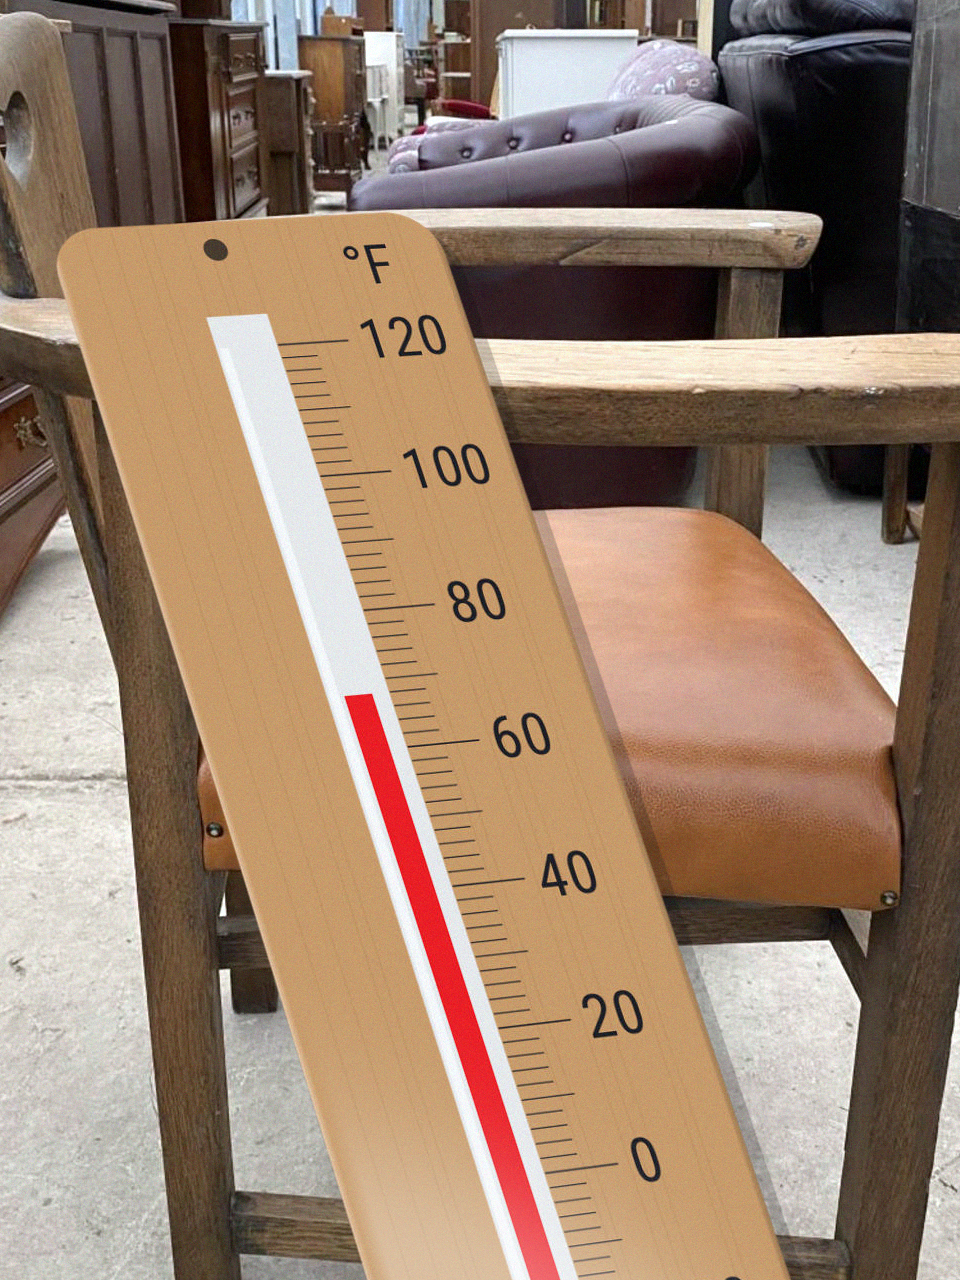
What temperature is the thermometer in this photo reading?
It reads 68 °F
